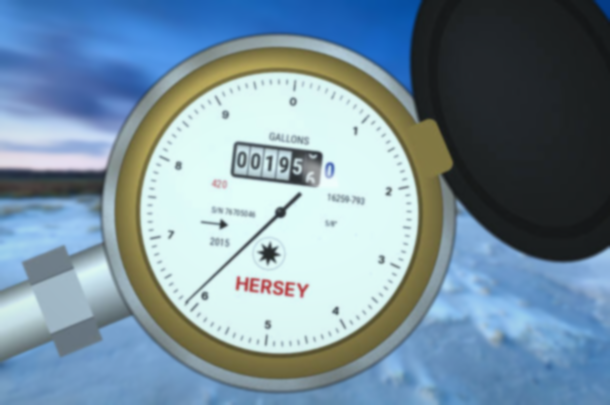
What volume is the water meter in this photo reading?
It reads 19556.1 gal
